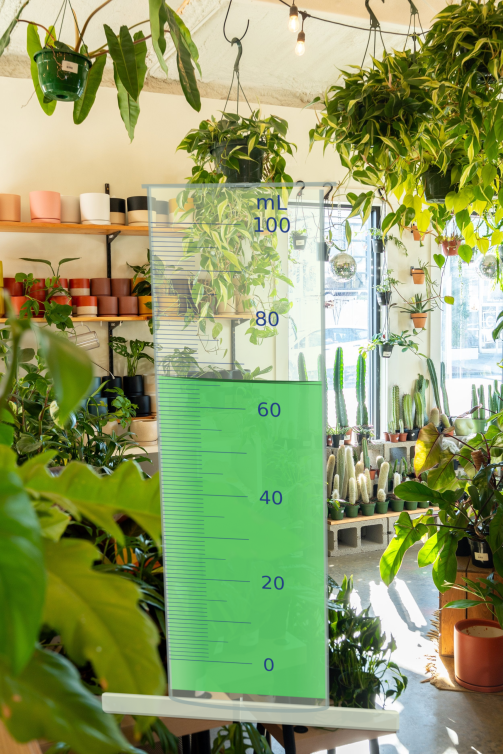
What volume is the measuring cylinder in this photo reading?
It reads 66 mL
